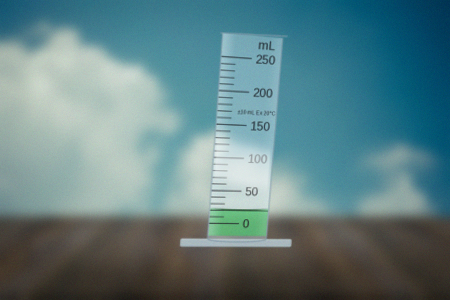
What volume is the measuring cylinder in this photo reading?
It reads 20 mL
